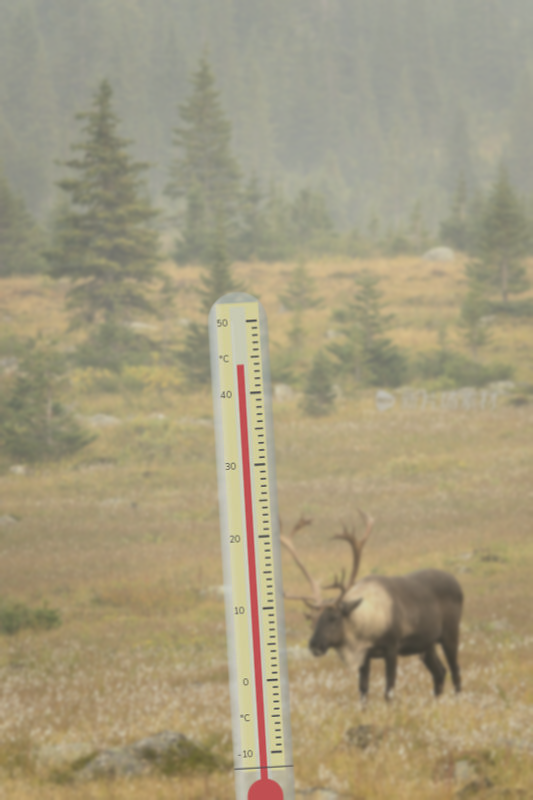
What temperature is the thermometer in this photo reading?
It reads 44 °C
